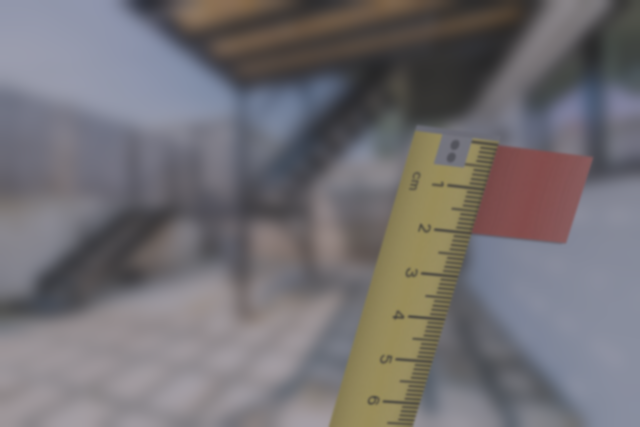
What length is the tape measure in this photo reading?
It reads 2 cm
